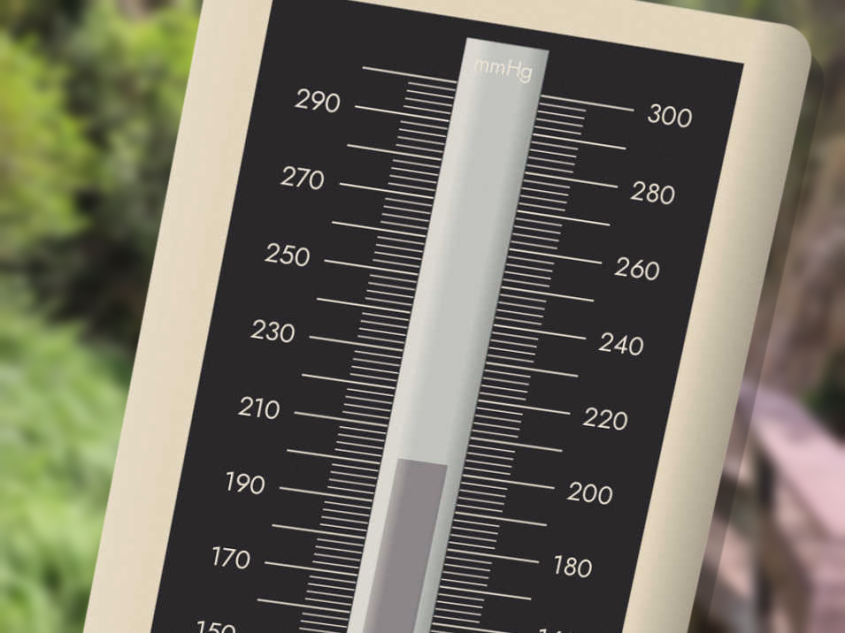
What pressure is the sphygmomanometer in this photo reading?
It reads 202 mmHg
